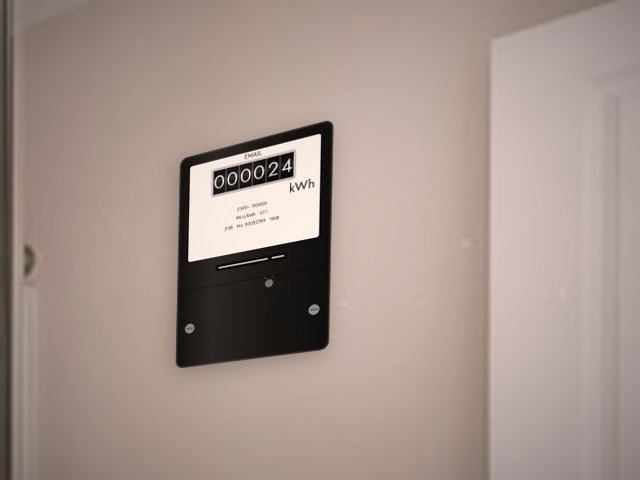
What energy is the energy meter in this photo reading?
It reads 24 kWh
